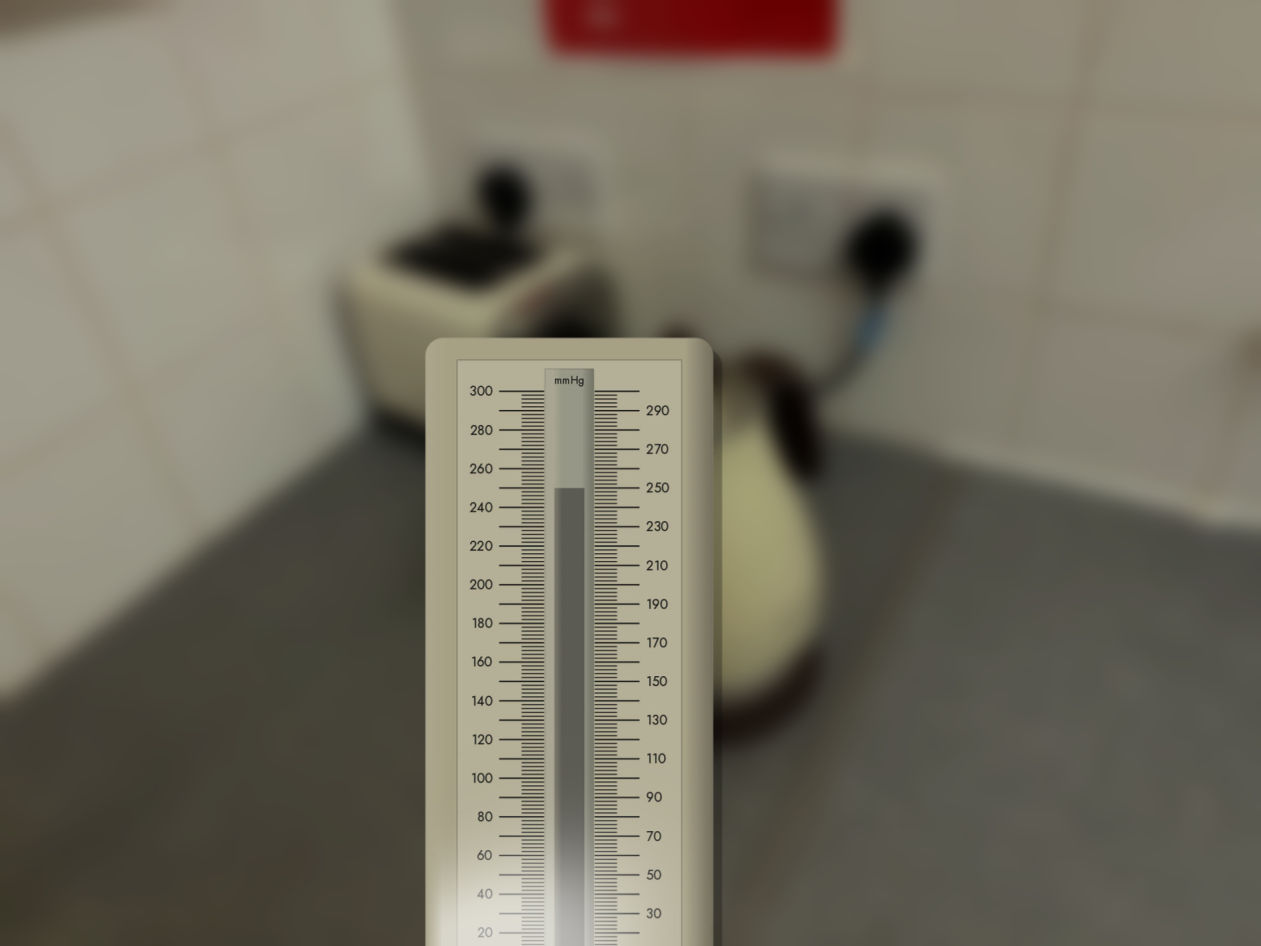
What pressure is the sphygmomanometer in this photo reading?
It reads 250 mmHg
